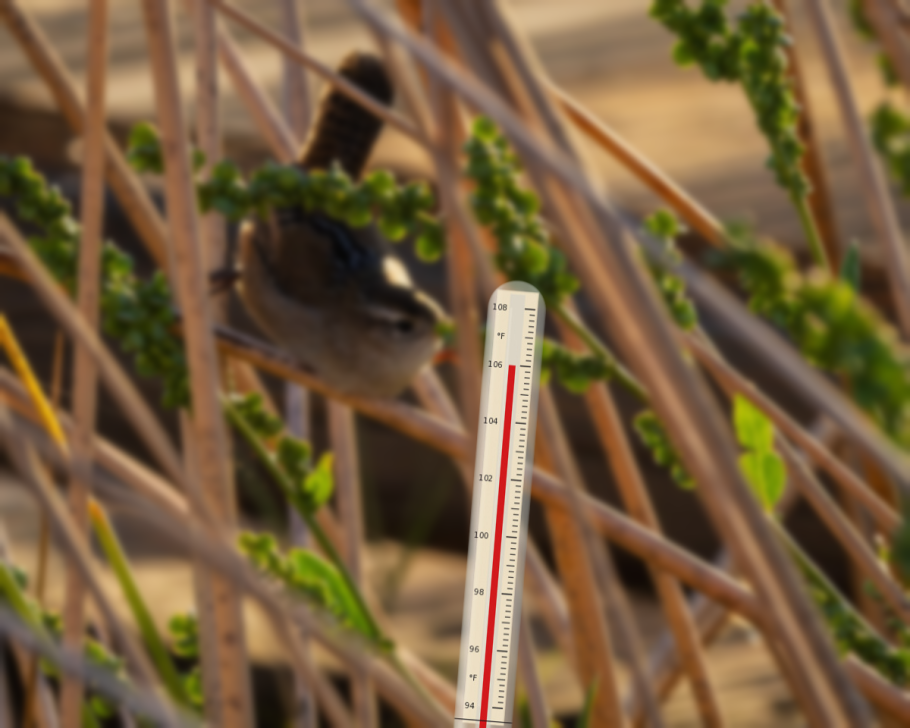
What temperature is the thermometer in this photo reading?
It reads 106 °F
